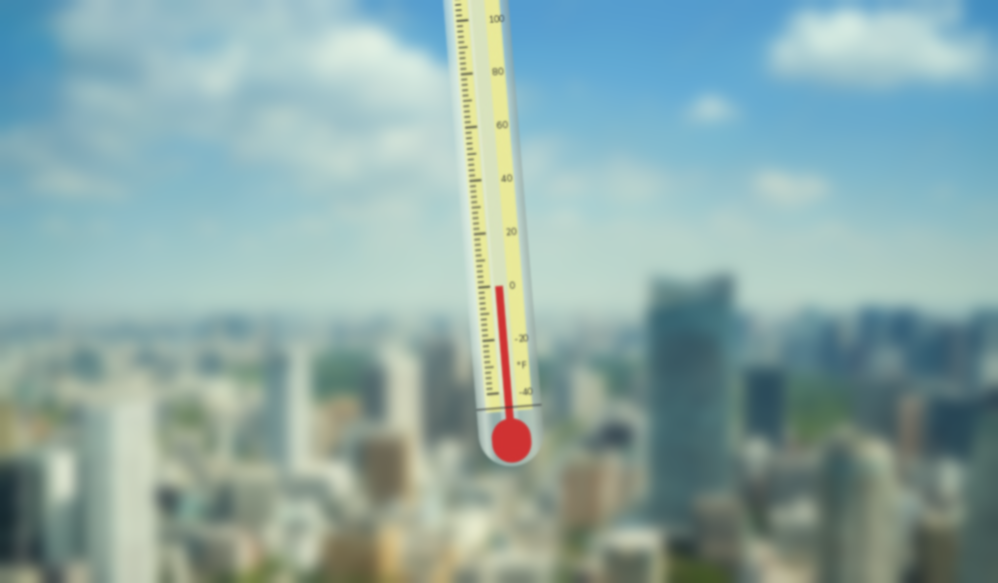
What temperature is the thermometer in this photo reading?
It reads 0 °F
